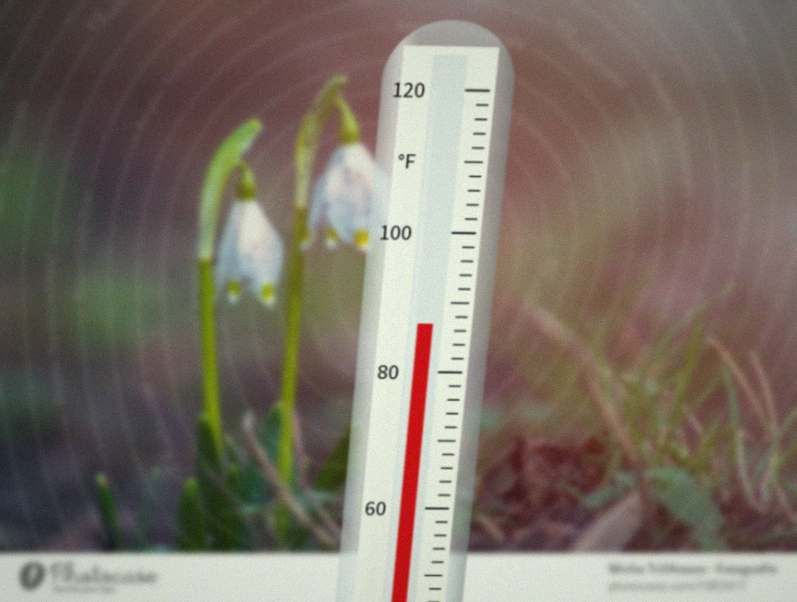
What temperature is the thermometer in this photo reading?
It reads 87 °F
